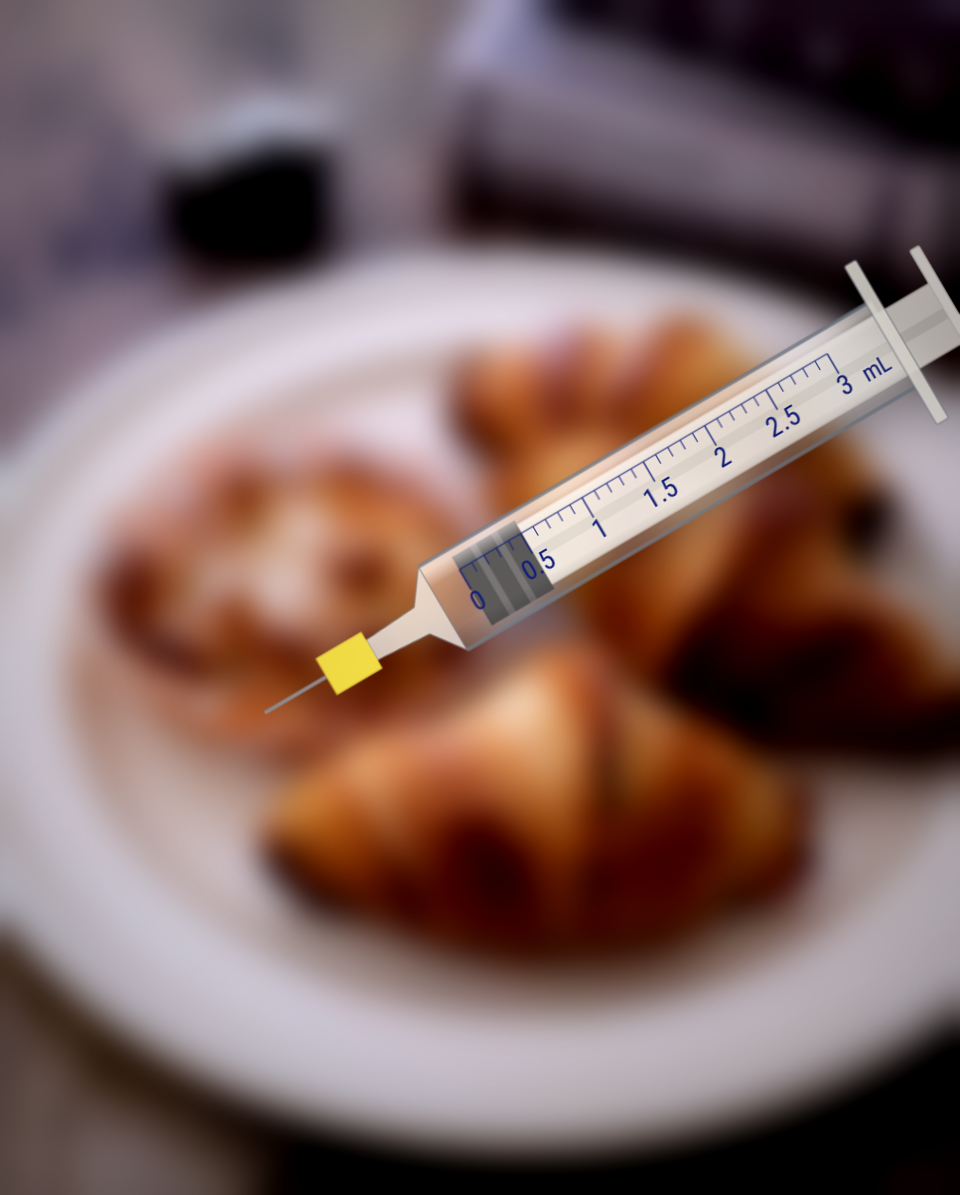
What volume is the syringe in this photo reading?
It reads 0 mL
